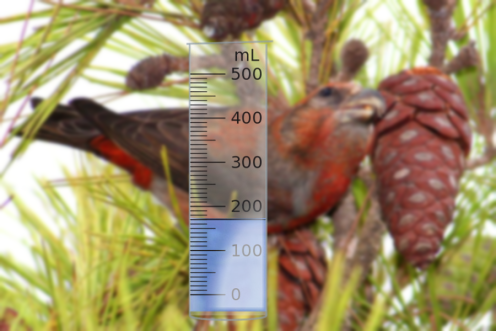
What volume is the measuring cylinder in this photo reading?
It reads 170 mL
